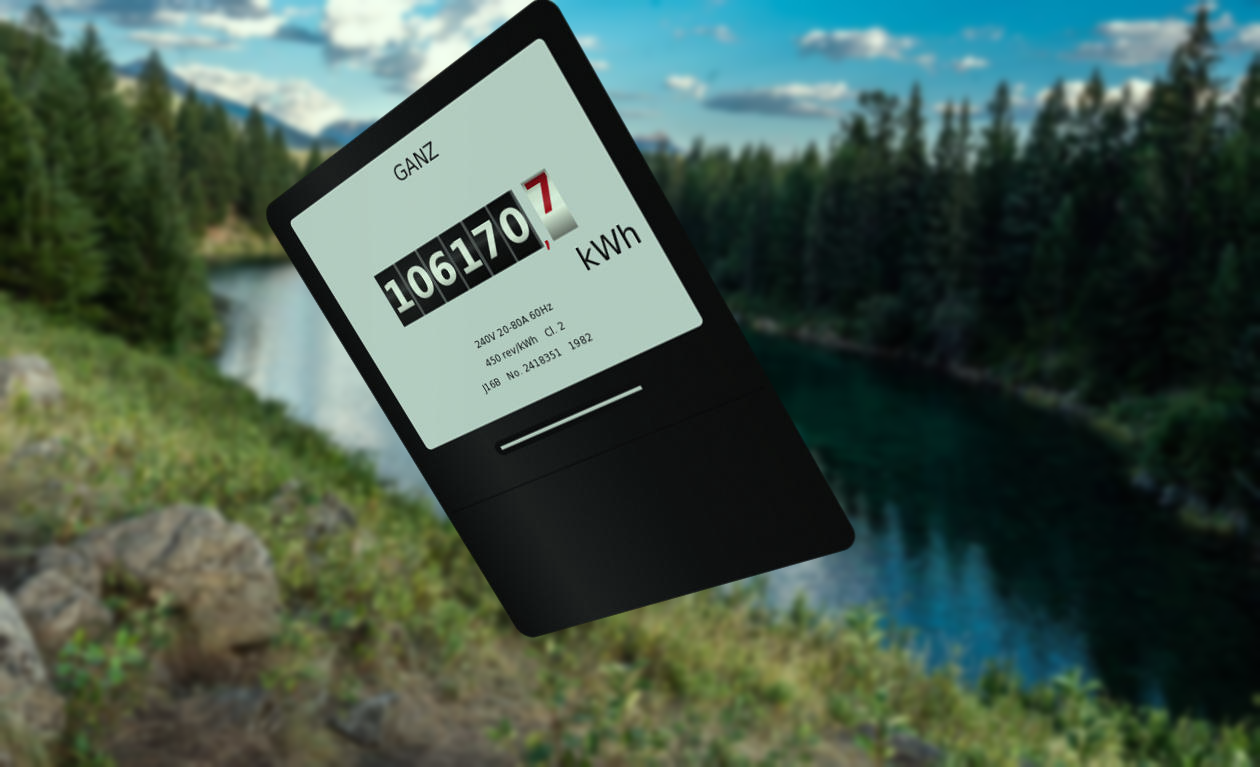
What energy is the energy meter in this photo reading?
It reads 106170.7 kWh
